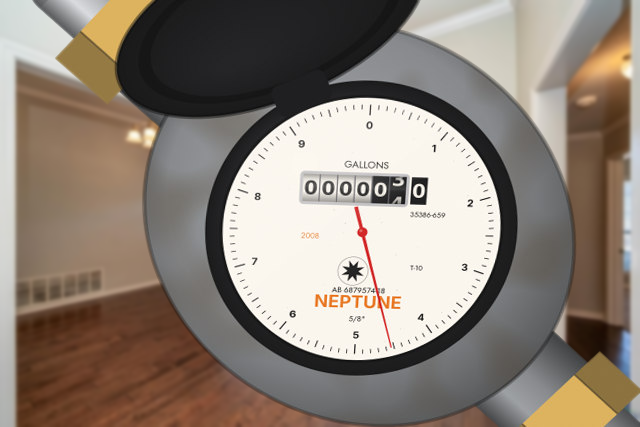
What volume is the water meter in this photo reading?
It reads 34.5 gal
